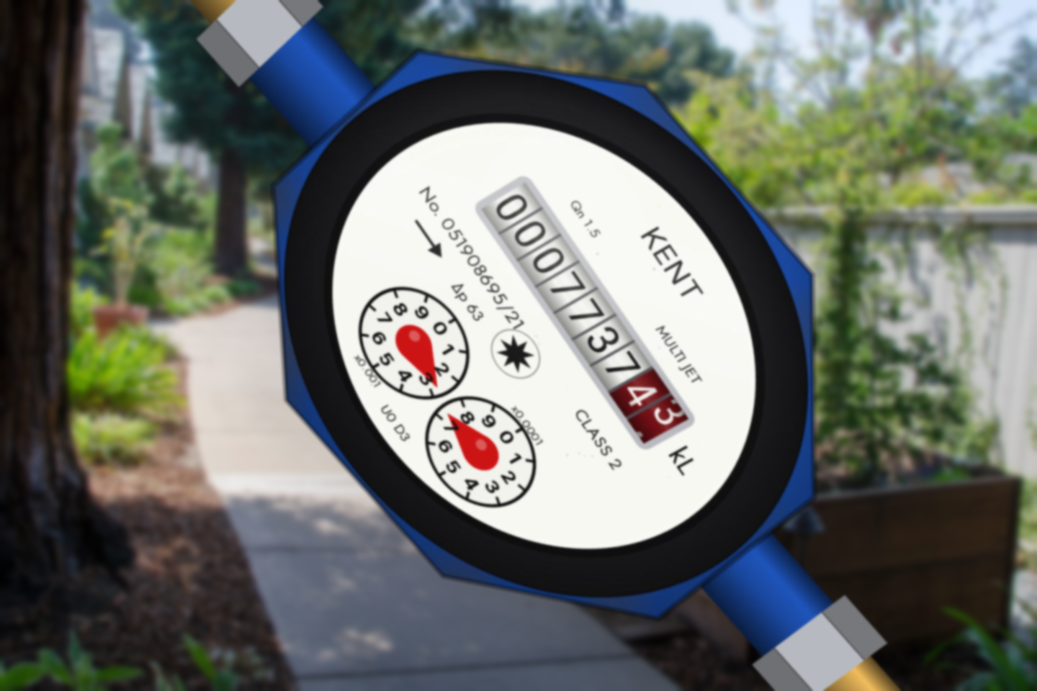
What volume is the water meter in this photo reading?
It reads 7737.4327 kL
